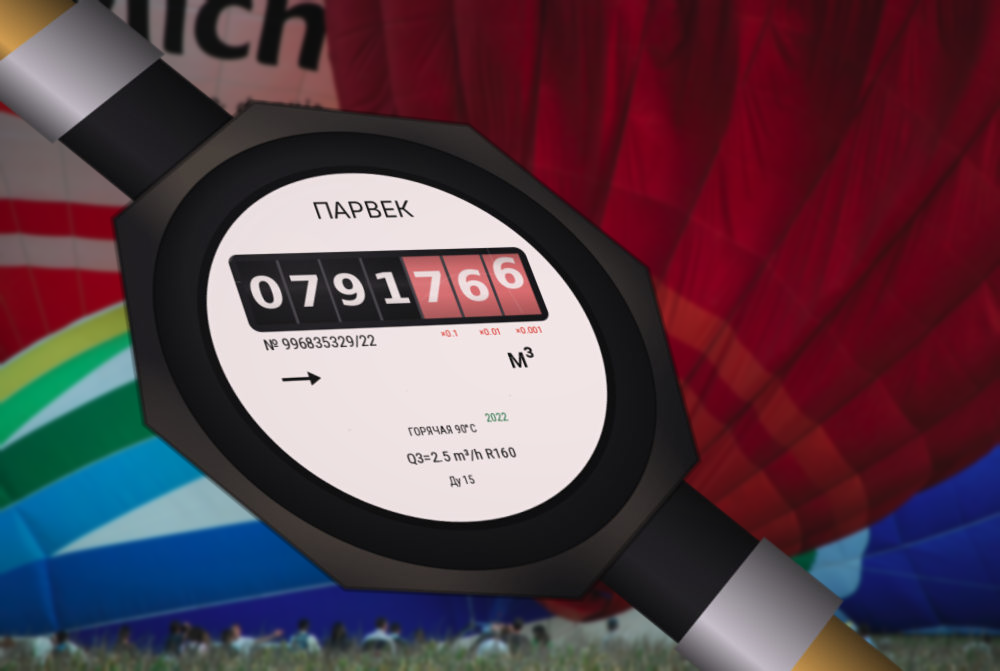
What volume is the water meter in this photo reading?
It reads 791.766 m³
